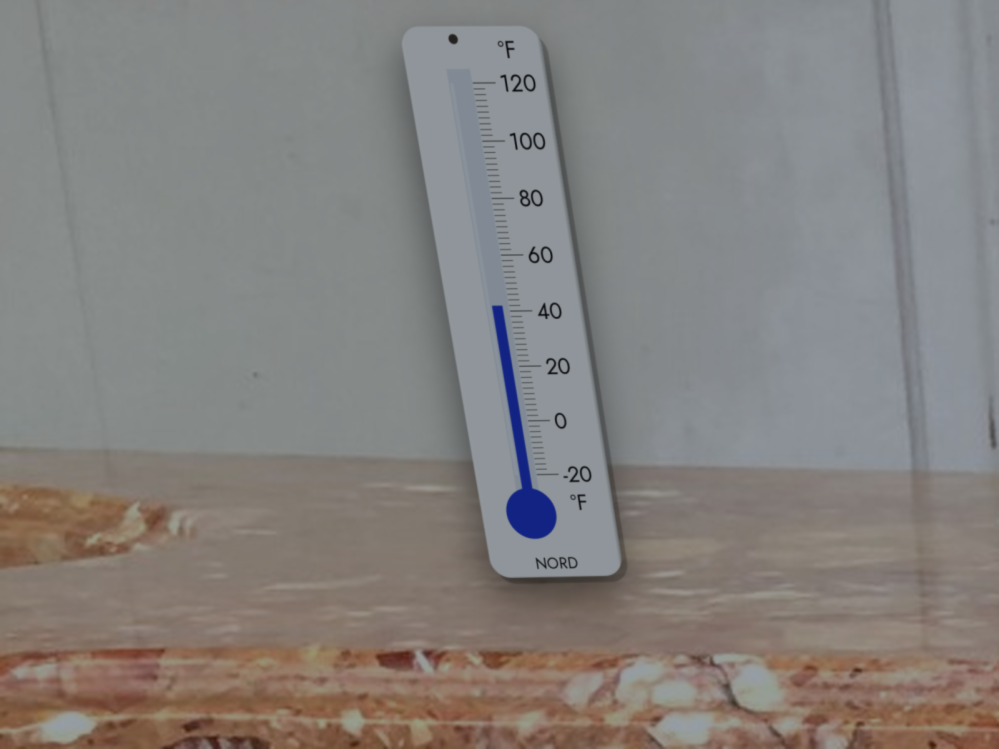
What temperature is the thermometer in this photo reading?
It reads 42 °F
